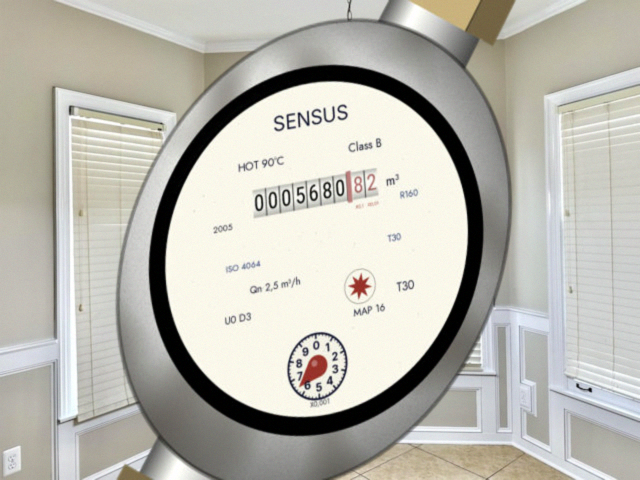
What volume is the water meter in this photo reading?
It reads 5680.826 m³
